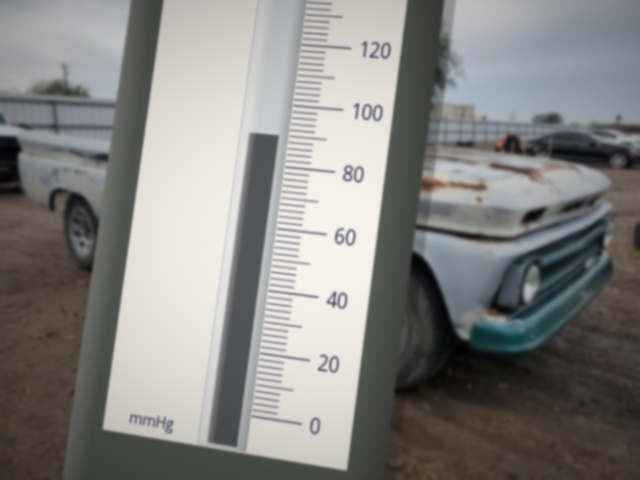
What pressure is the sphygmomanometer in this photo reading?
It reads 90 mmHg
